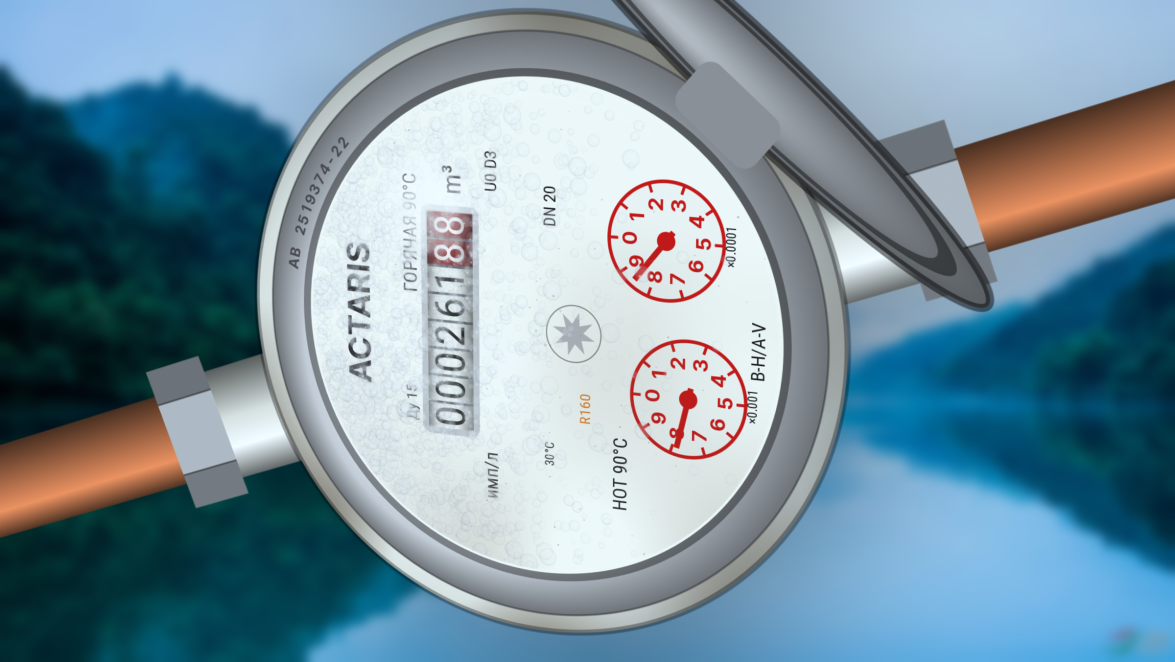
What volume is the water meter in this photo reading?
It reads 261.8878 m³
